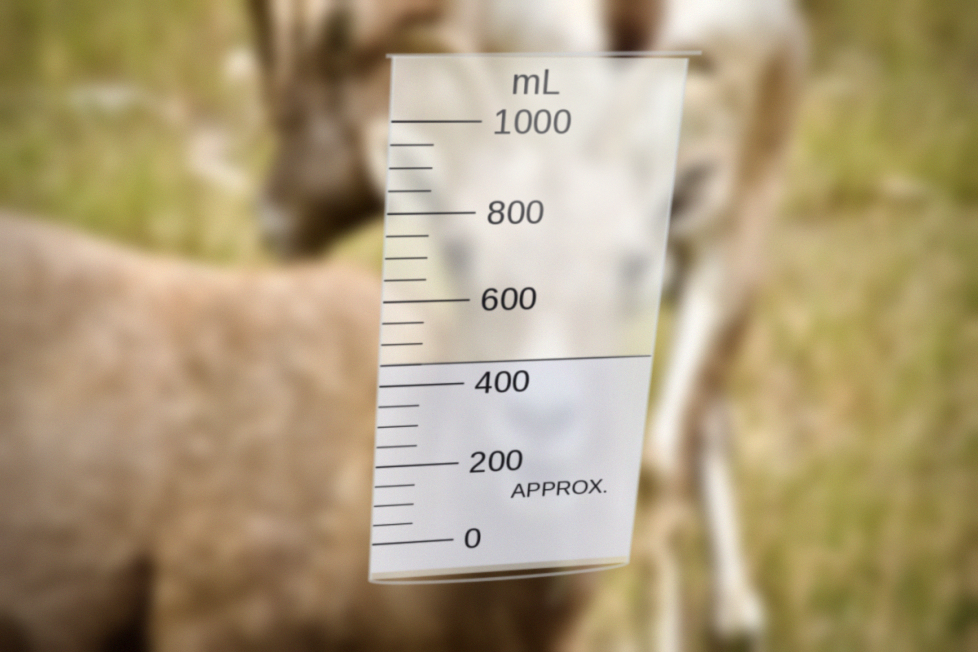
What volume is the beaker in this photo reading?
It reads 450 mL
